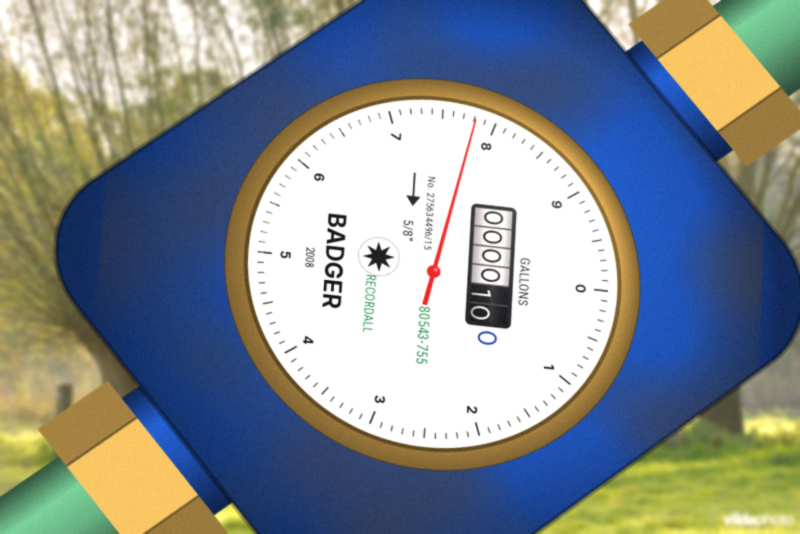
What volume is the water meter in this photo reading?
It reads 97.8 gal
